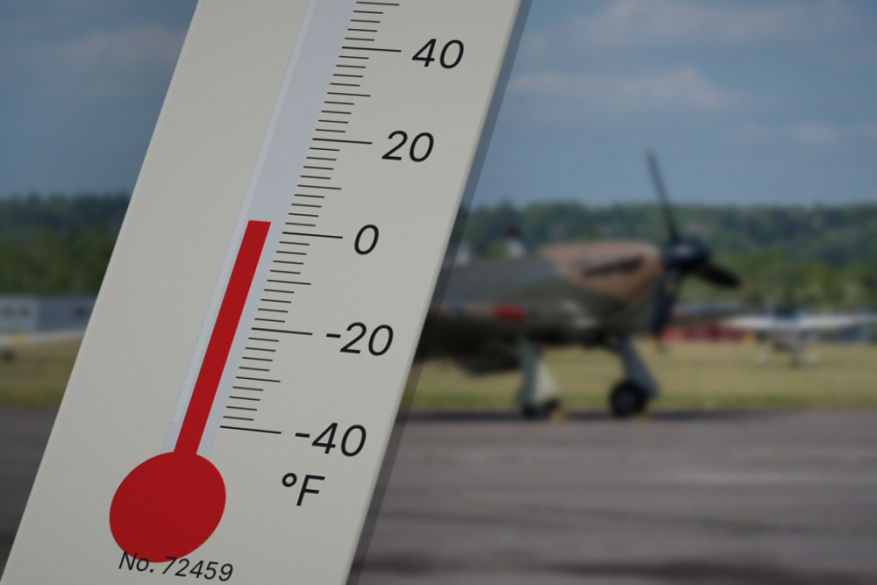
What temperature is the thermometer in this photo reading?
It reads 2 °F
